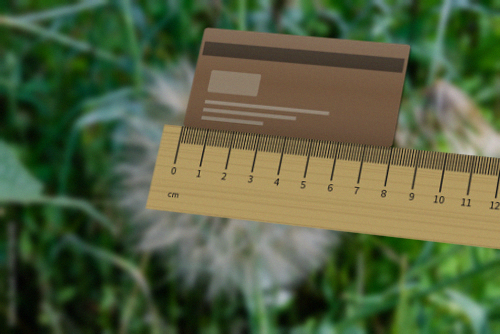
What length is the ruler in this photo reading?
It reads 8 cm
